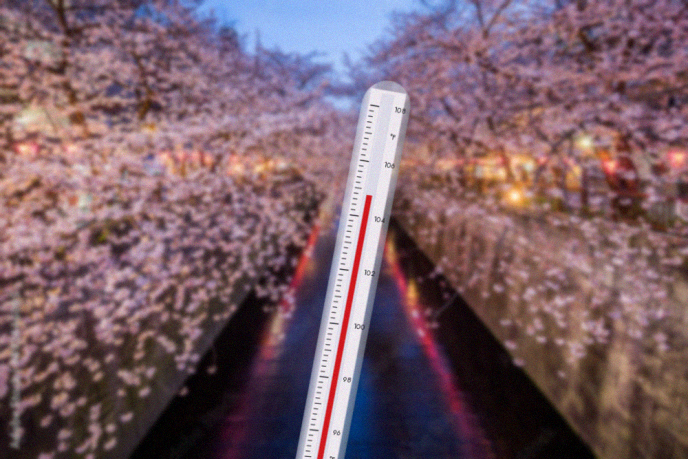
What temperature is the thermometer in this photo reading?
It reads 104.8 °F
